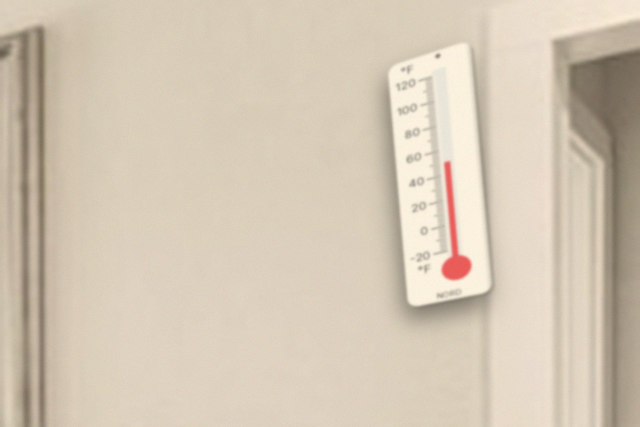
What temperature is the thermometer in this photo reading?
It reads 50 °F
